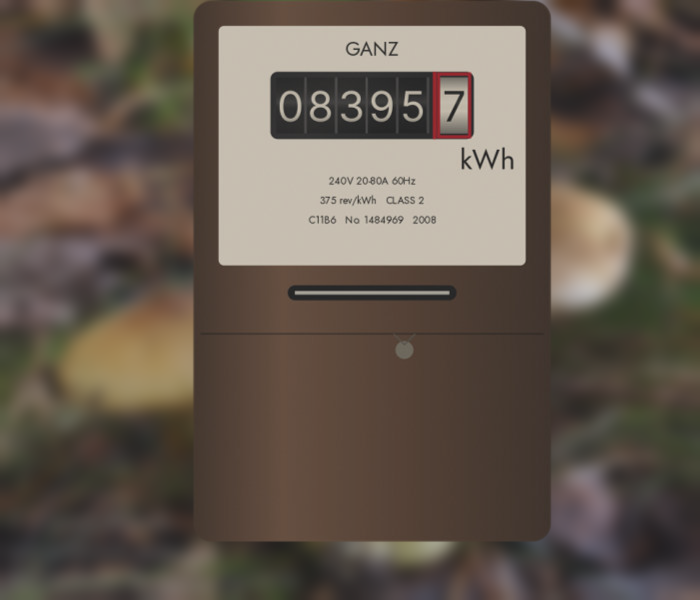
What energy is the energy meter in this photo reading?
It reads 8395.7 kWh
